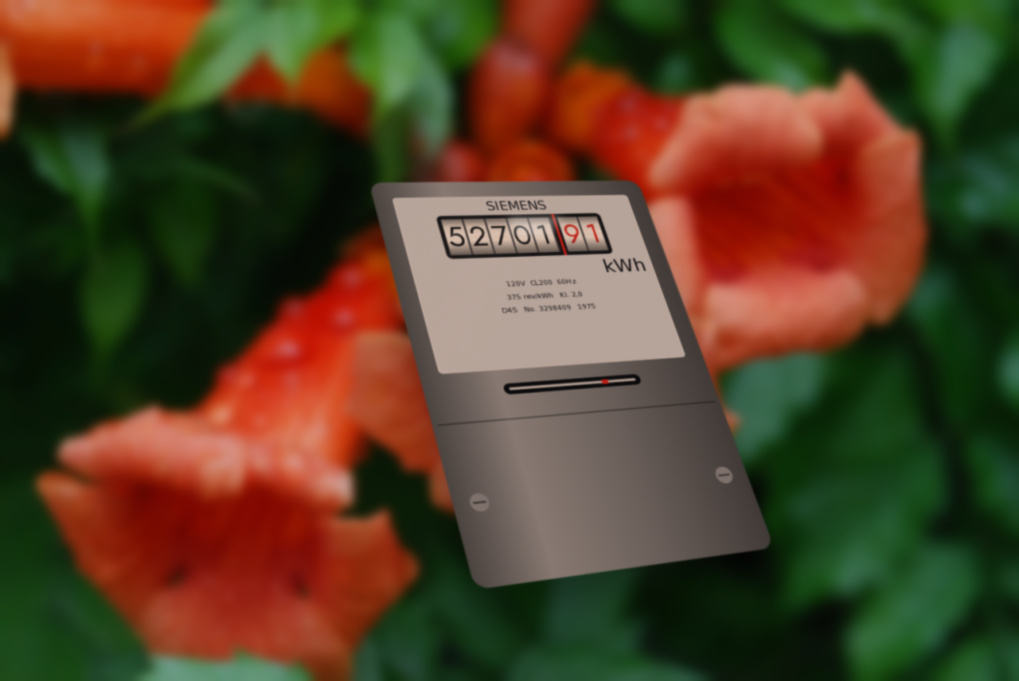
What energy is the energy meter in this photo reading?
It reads 52701.91 kWh
